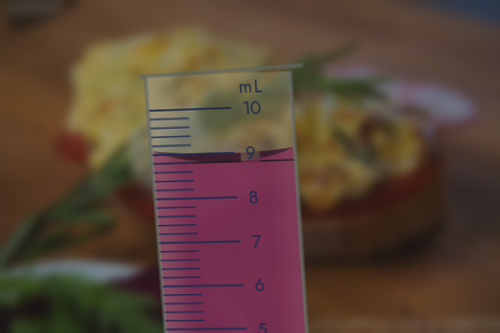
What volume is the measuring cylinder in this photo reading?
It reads 8.8 mL
